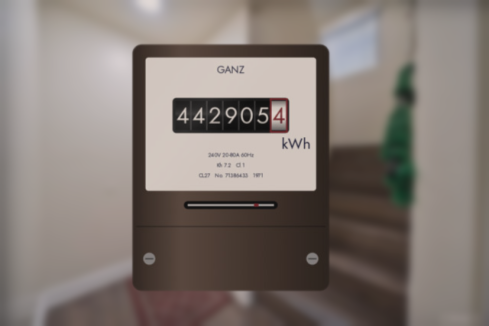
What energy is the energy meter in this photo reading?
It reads 442905.4 kWh
